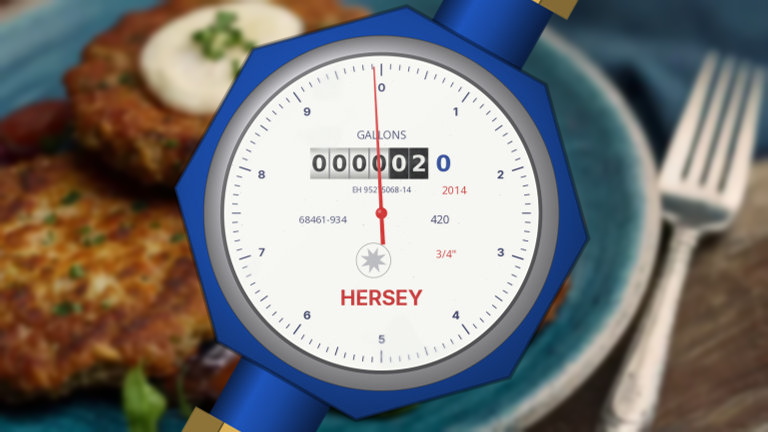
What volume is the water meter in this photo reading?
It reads 19.9 gal
